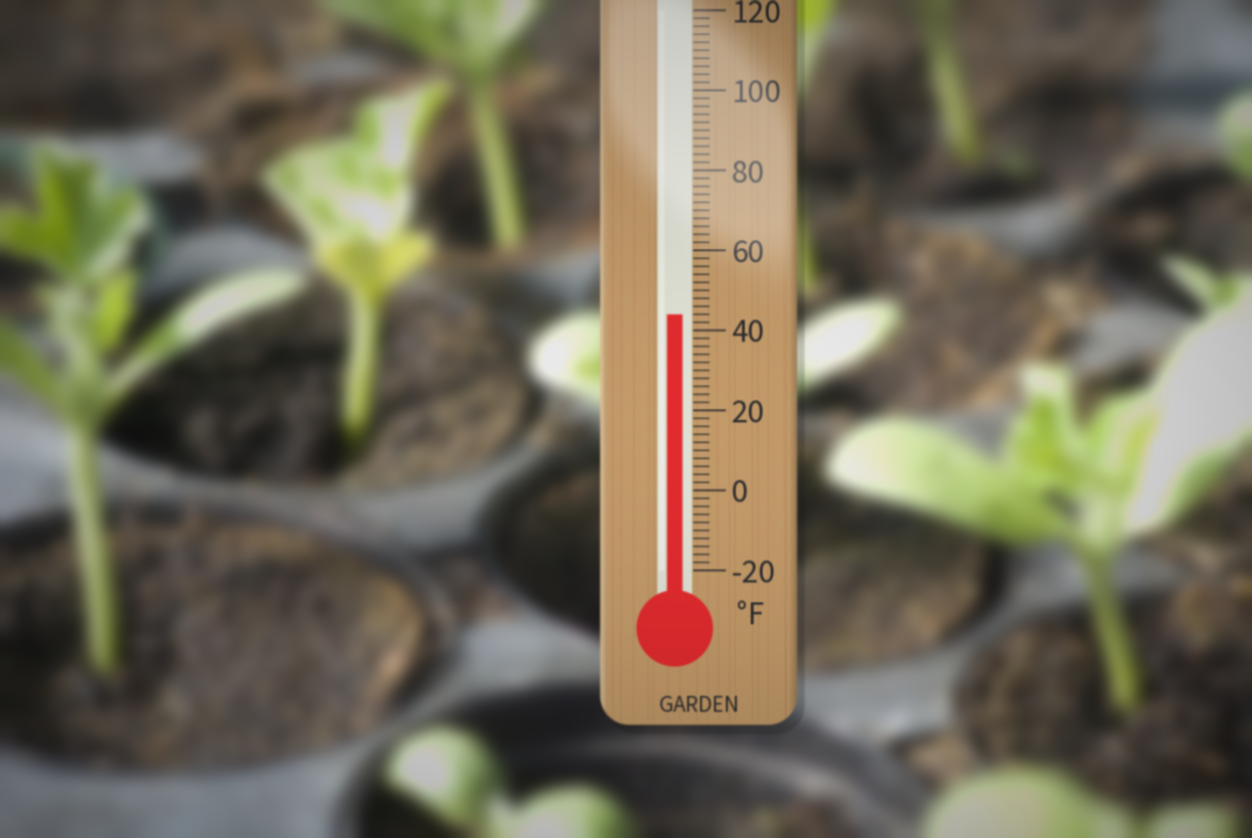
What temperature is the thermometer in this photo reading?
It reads 44 °F
